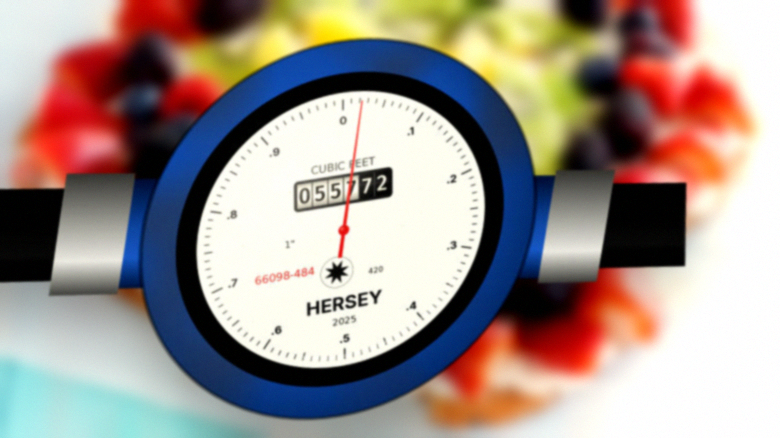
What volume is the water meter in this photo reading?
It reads 55772.02 ft³
